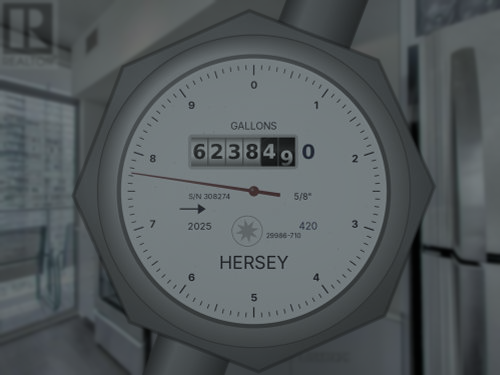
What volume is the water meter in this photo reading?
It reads 6238487.7 gal
